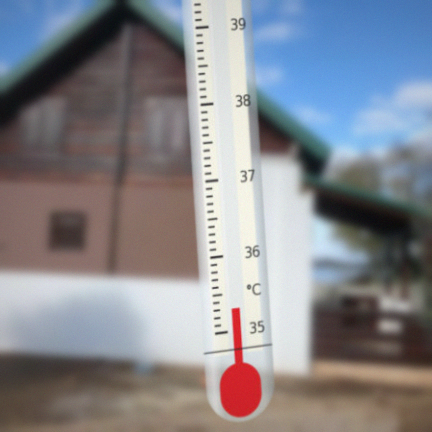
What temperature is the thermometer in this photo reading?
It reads 35.3 °C
